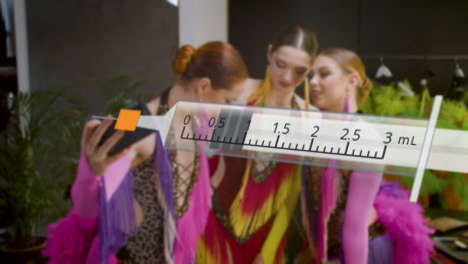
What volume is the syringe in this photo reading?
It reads 0.5 mL
